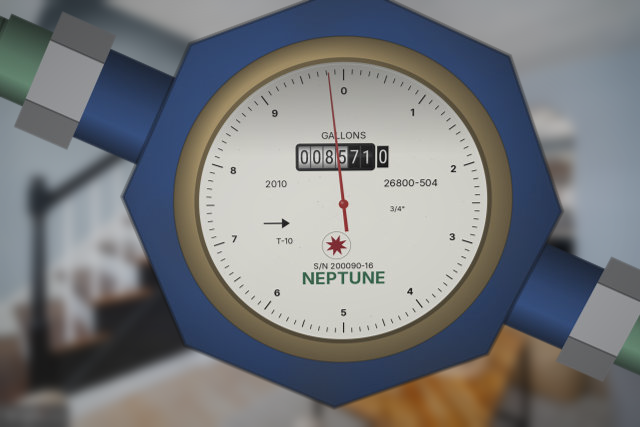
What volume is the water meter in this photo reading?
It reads 85709.8 gal
